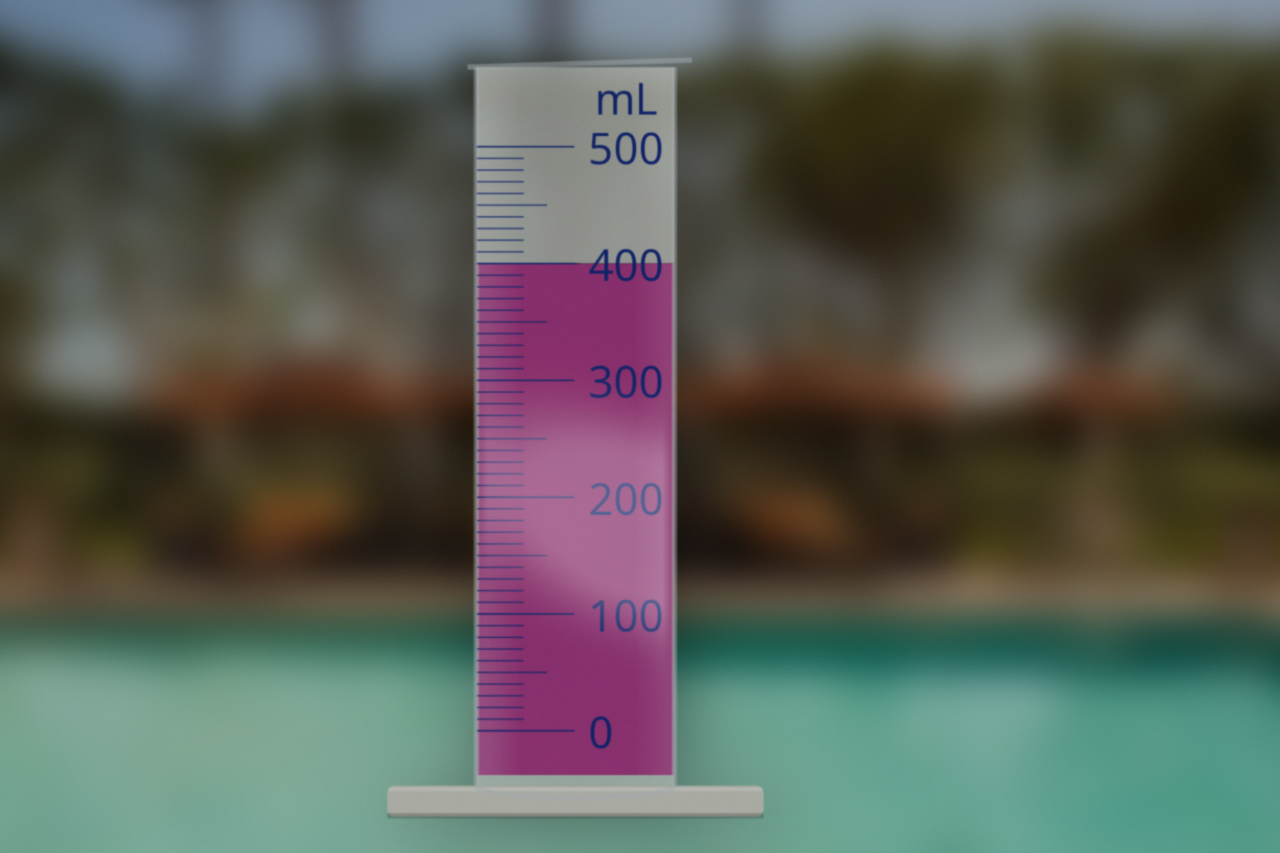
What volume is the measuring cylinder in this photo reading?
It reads 400 mL
